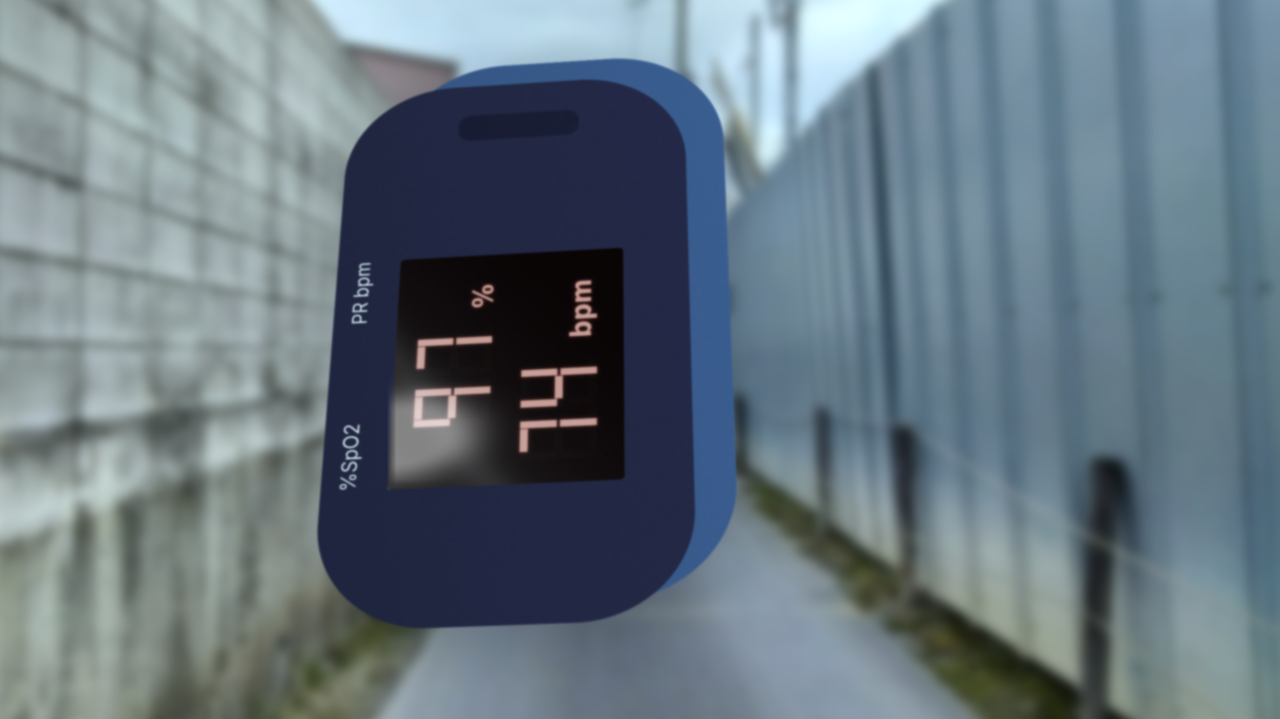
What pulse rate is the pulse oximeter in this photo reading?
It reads 74 bpm
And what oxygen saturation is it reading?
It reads 97 %
